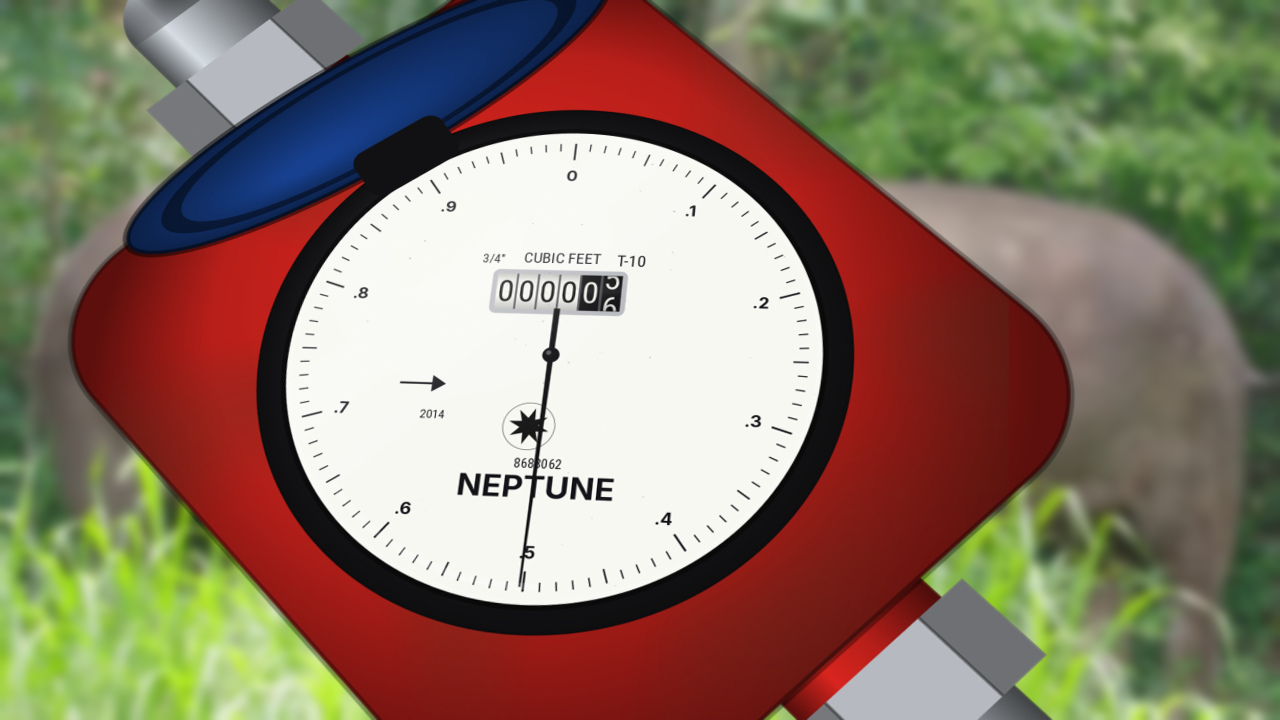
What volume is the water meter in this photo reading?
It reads 5.50 ft³
